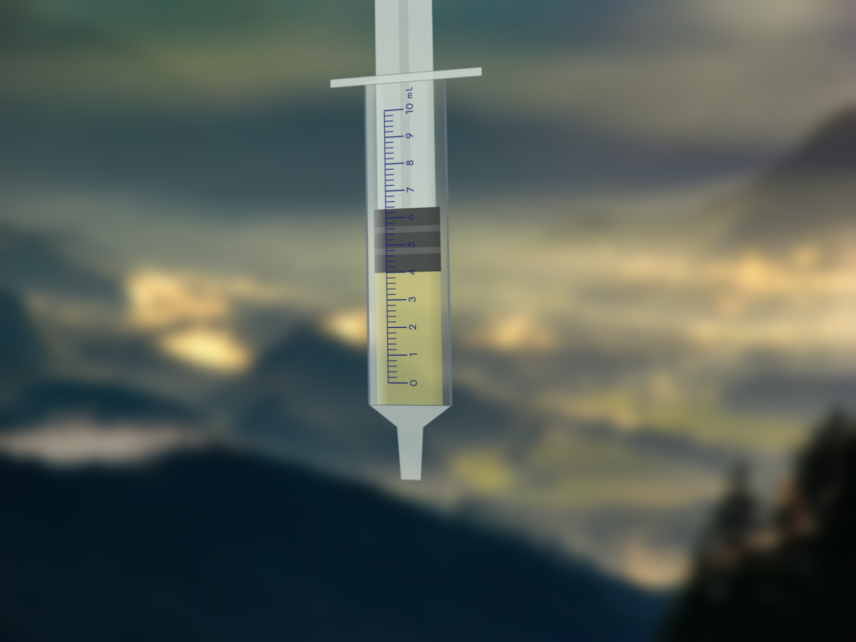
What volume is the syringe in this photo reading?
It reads 4 mL
